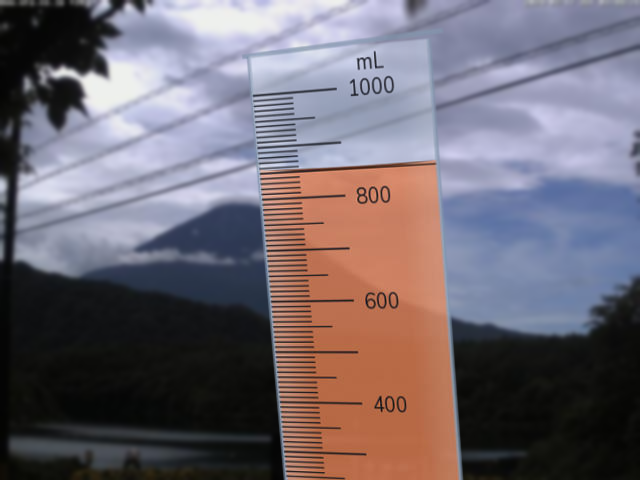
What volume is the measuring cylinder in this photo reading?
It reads 850 mL
